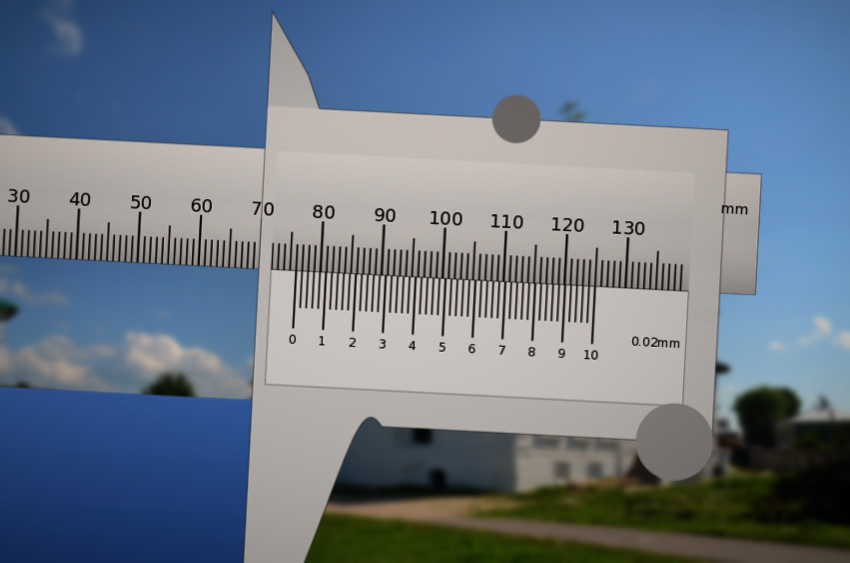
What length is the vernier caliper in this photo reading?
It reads 76.0 mm
